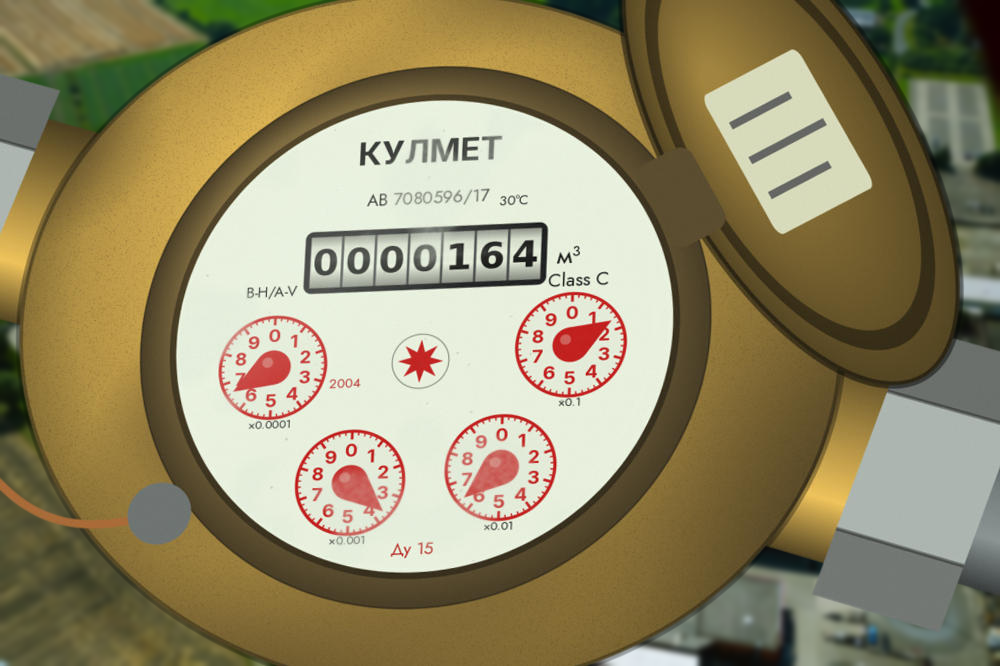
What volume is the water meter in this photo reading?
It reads 164.1636 m³
